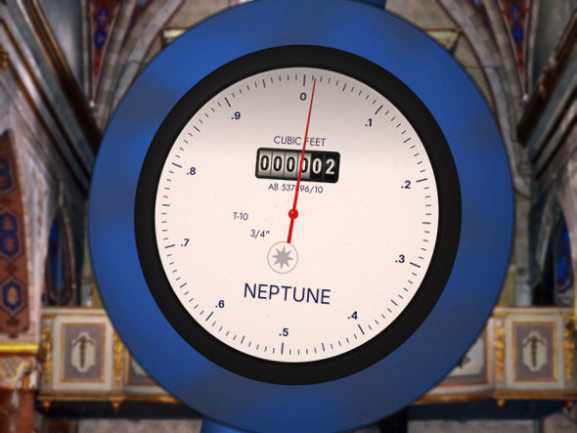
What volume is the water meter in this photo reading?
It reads 2.01 ft³
